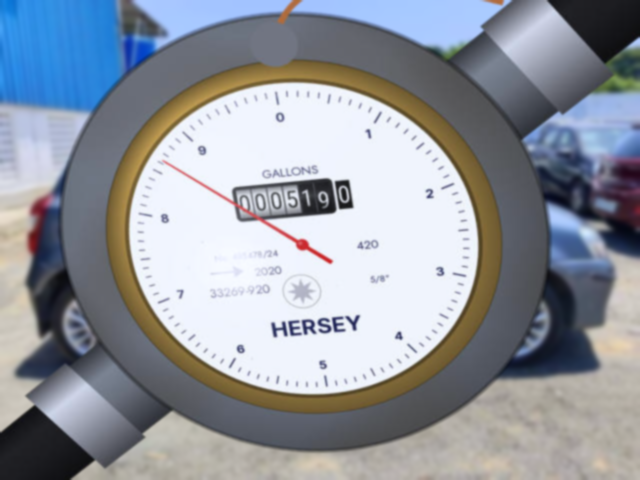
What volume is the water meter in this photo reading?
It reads 5188.6 gal
